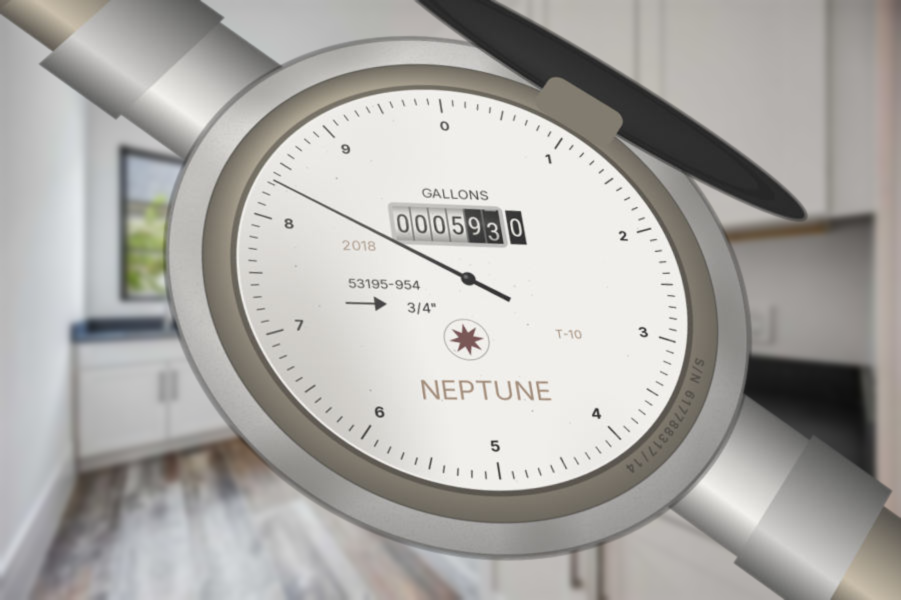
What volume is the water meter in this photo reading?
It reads 5928.3 gal
